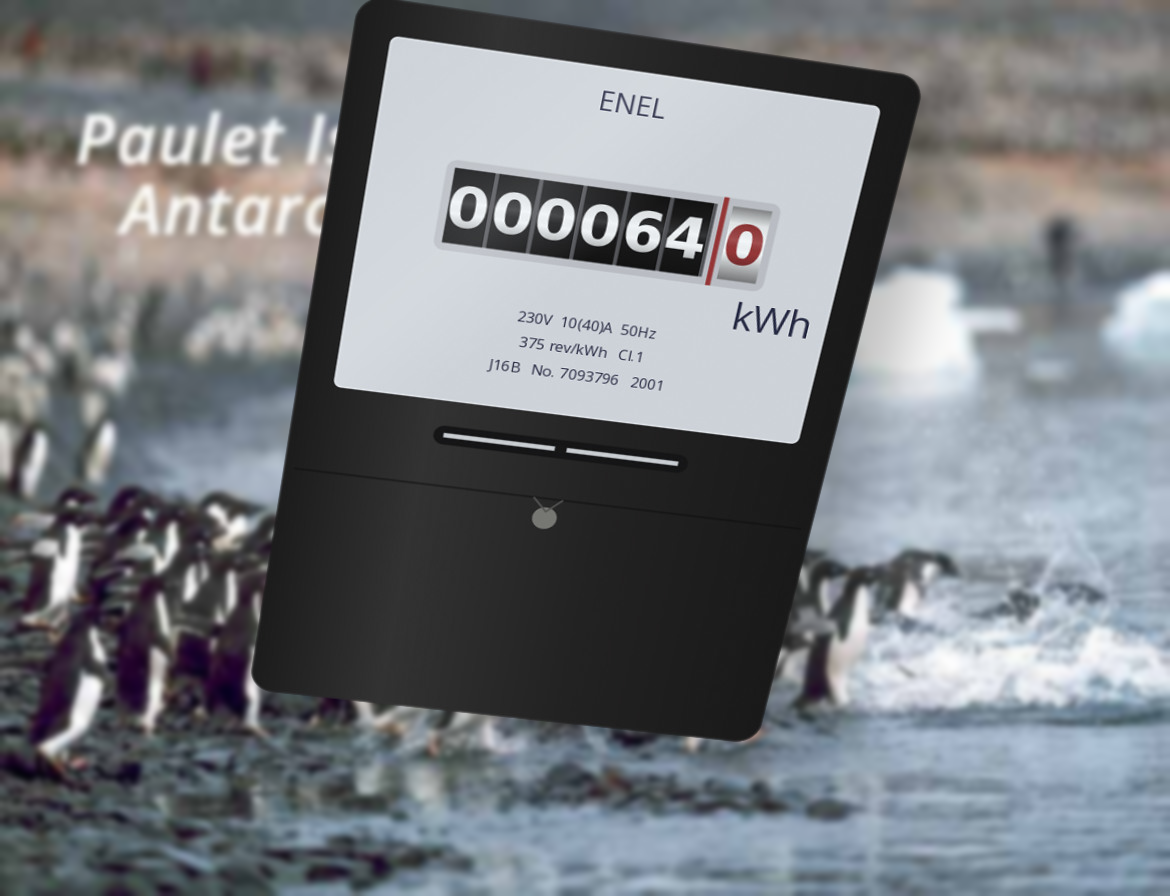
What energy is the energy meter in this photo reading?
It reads 64.0 kWh
